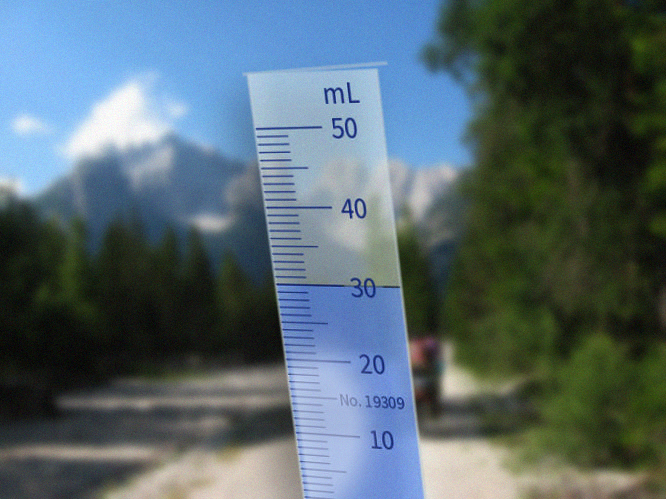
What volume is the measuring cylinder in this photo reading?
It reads 30 mL
